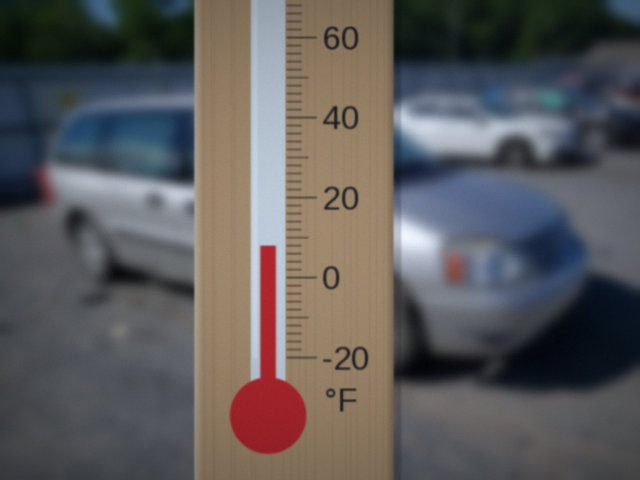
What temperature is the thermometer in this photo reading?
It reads 8 °F
